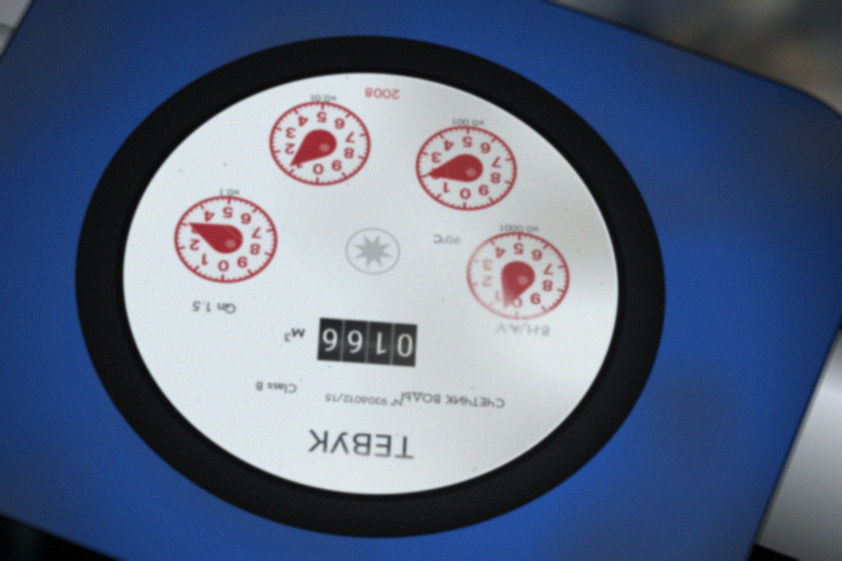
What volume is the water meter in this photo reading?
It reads 166.3120 m³
